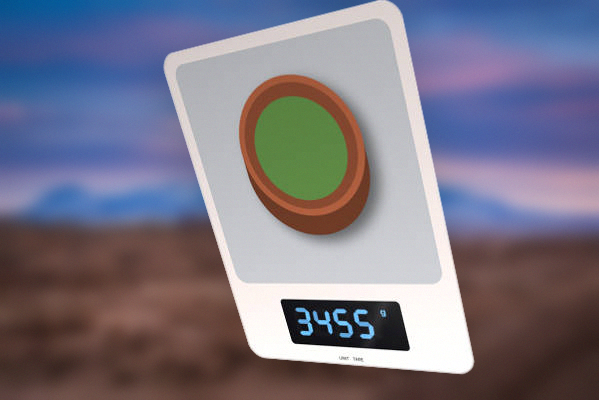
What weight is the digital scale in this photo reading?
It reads 3455 g
